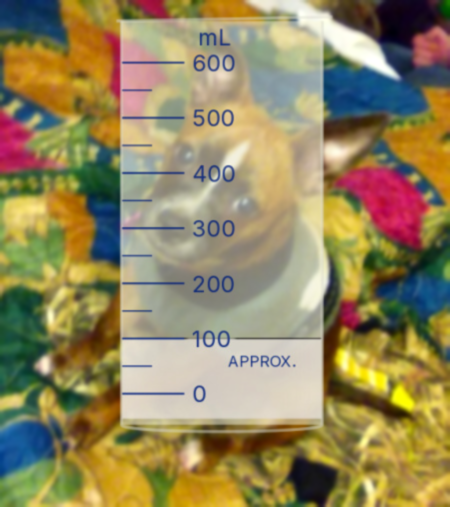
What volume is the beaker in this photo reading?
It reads 100 mL
